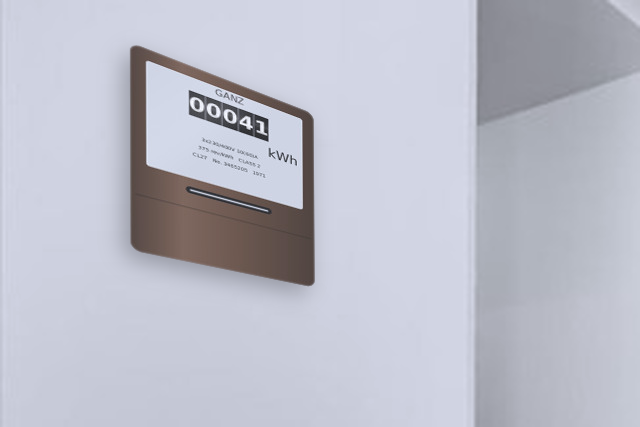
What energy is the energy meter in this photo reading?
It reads 41 kWh
